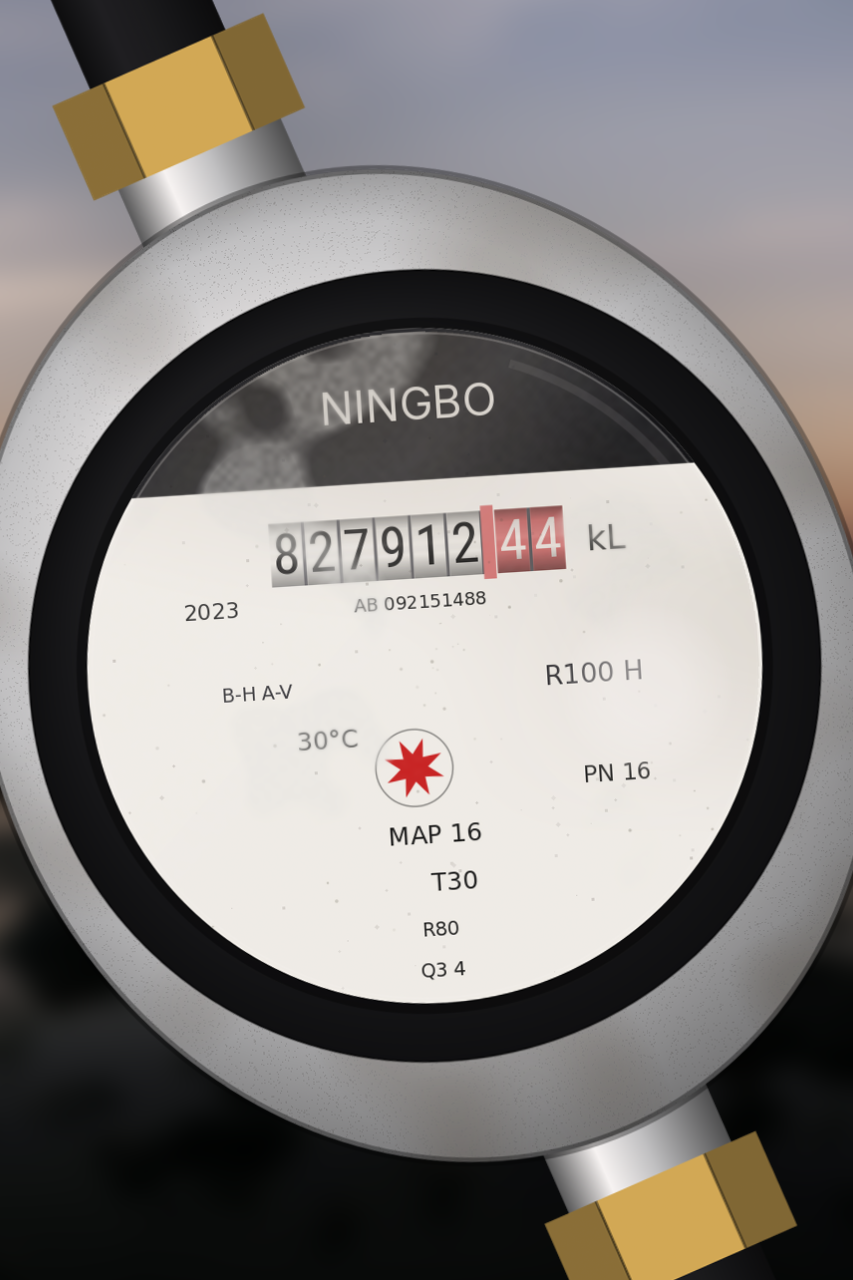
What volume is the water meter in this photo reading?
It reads 827912.44 kL
